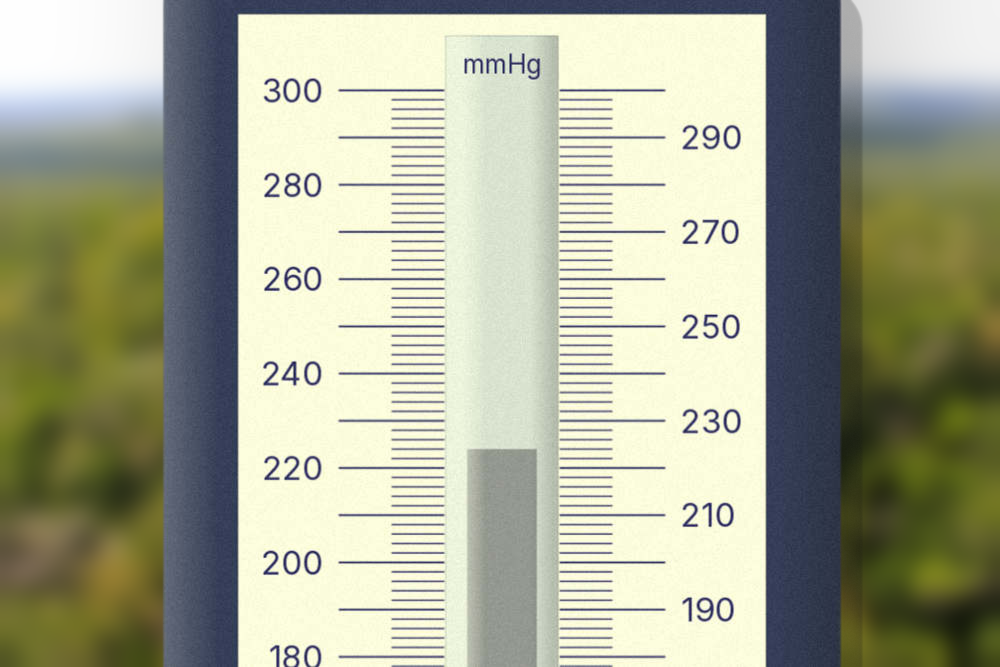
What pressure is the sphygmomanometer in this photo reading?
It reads 224 mmHg
